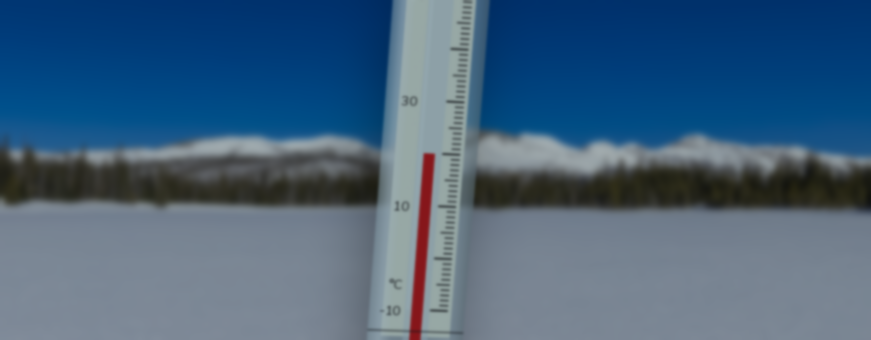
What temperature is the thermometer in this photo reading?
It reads 20 °C
